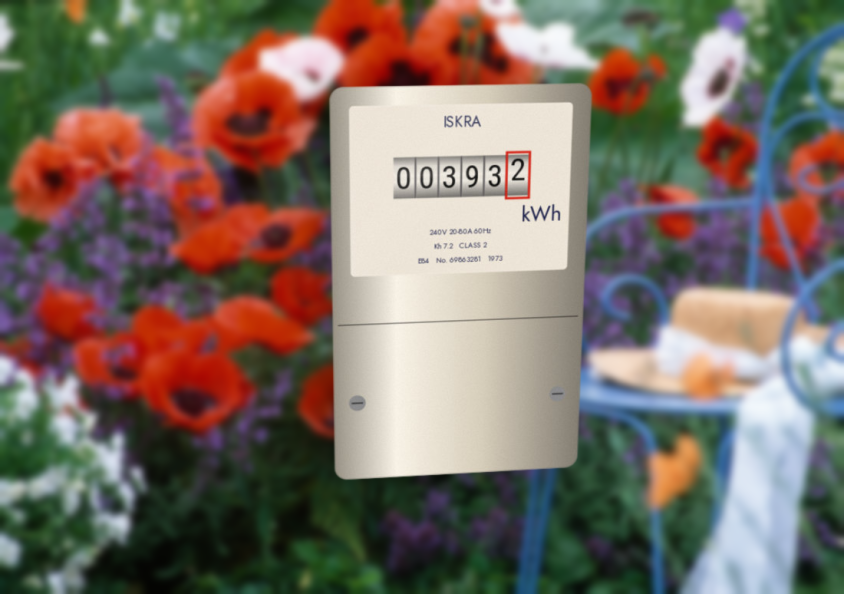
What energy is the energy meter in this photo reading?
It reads 393.2 kWh
